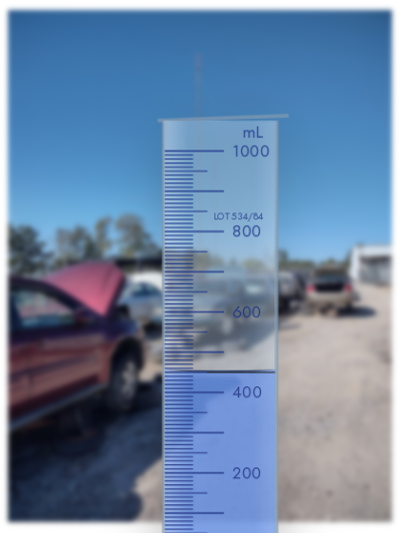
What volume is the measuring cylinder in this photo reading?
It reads 450 mL
